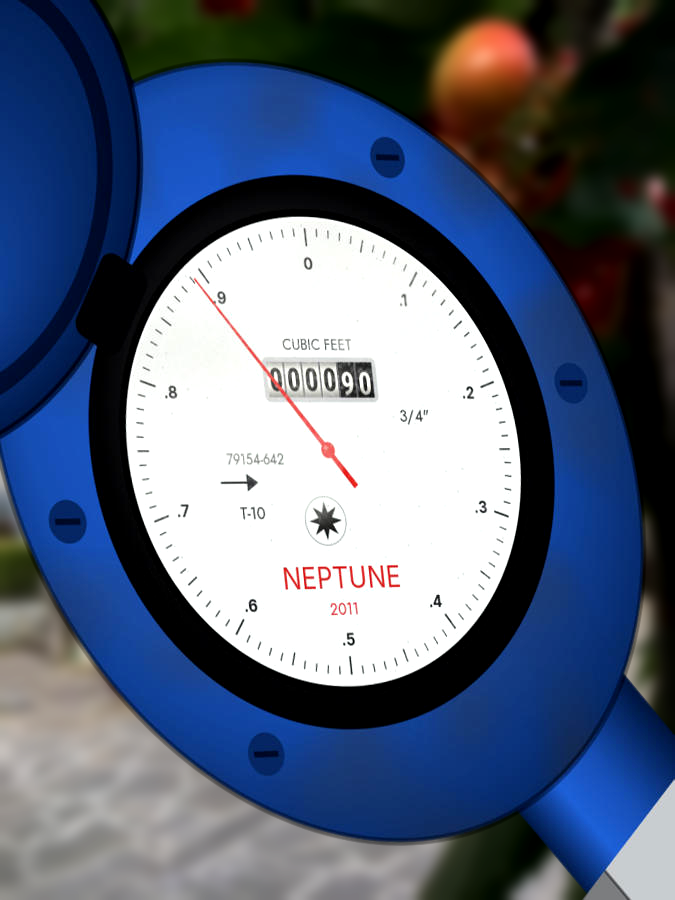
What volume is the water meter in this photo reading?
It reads 89.89 ft³
